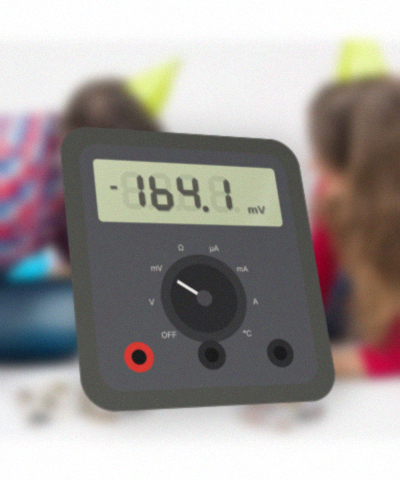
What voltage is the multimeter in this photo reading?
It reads -164.1 mV
